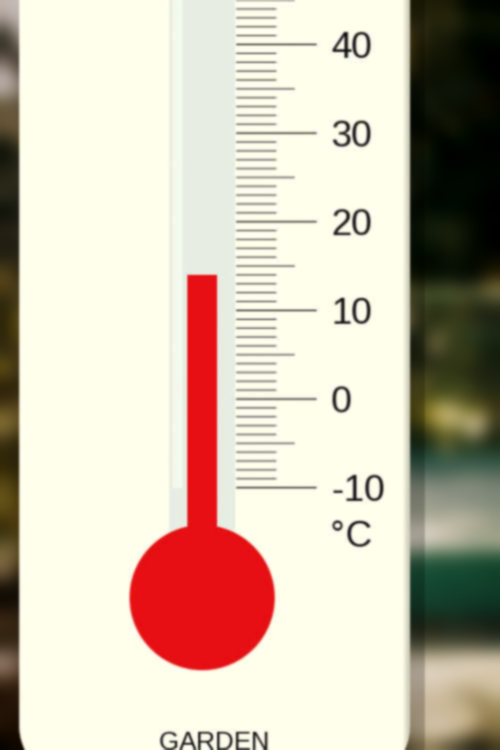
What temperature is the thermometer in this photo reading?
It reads 14 °C
